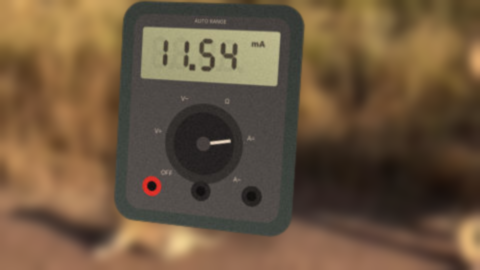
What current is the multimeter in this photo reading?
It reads 11.54 mA
